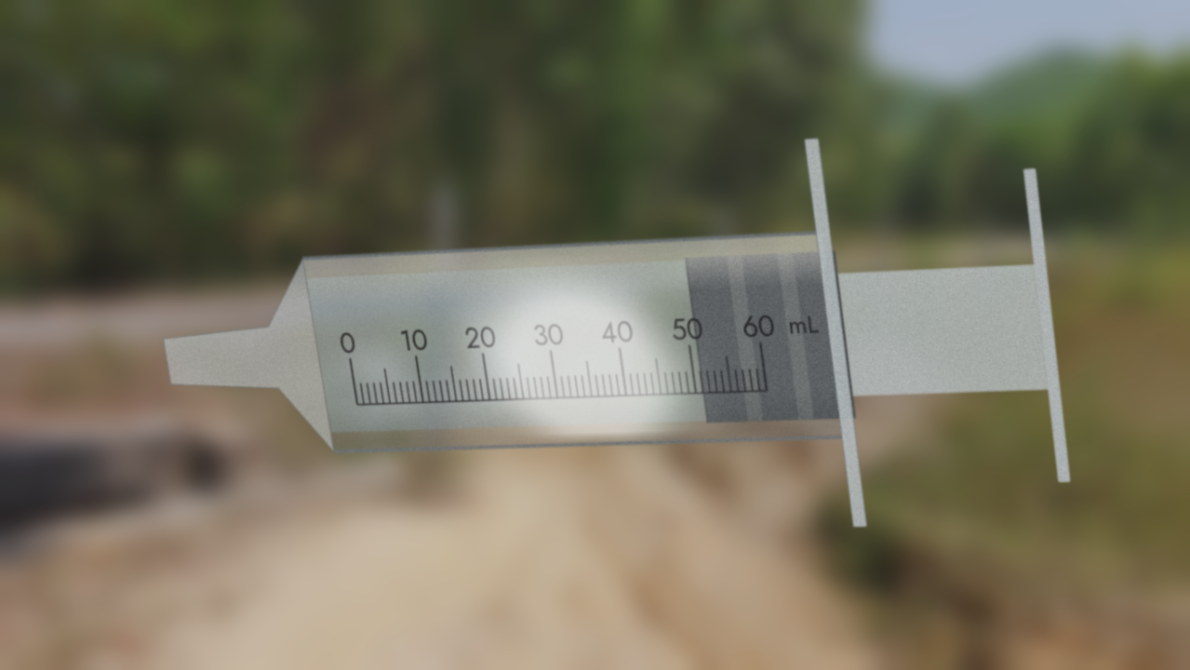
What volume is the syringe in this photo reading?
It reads 51 mL
